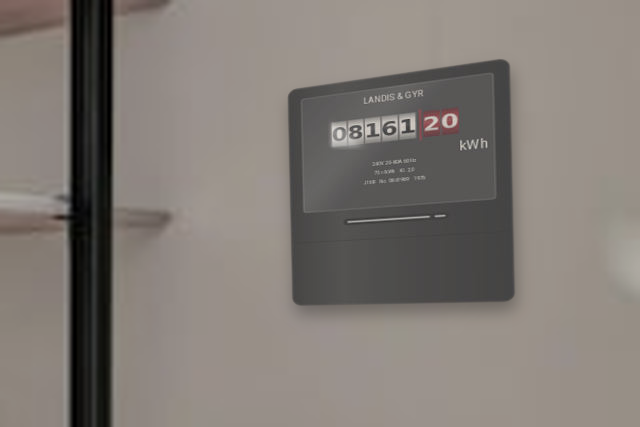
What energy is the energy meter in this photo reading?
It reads 8161.20 kWh
